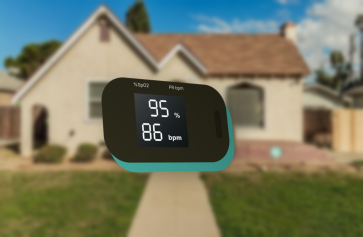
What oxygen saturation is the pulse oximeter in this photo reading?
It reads 95 %
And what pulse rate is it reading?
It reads 86 bpm
